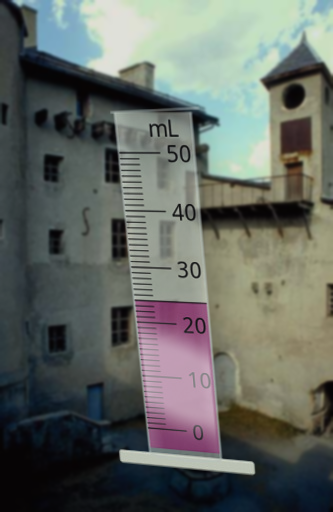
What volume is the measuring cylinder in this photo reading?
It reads 24 mL
